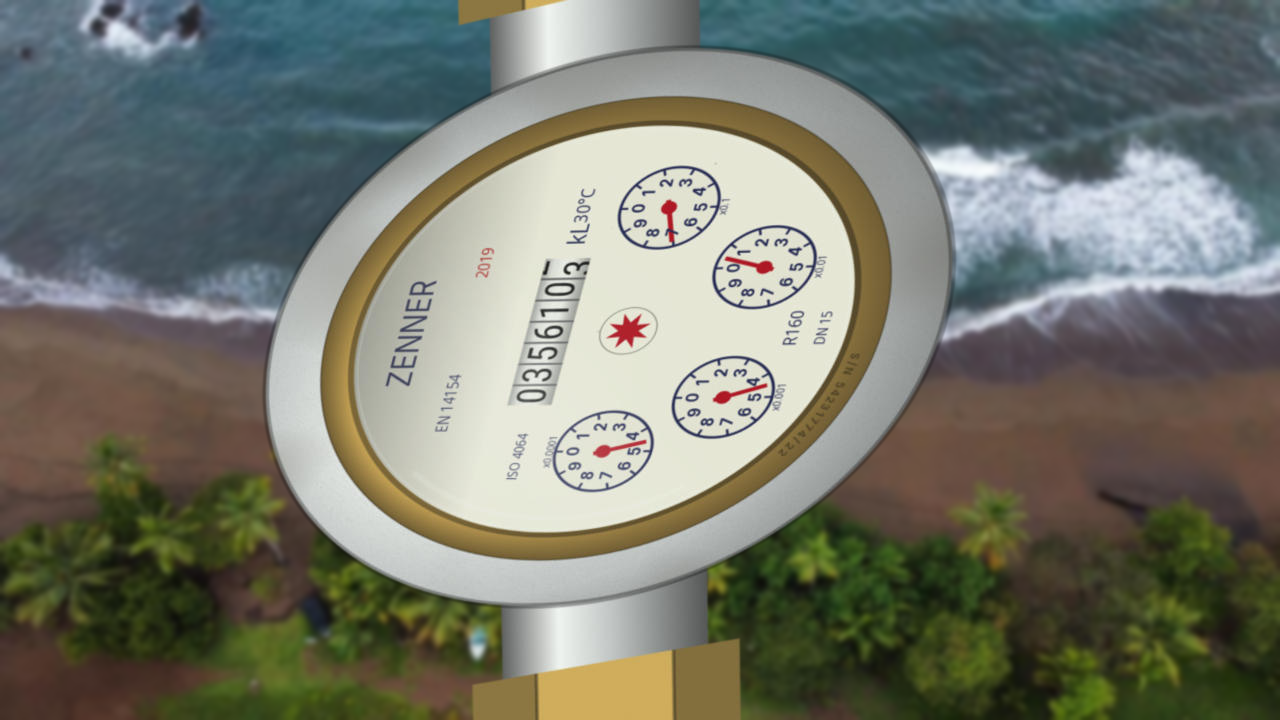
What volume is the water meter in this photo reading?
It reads 356102.7044 kL
